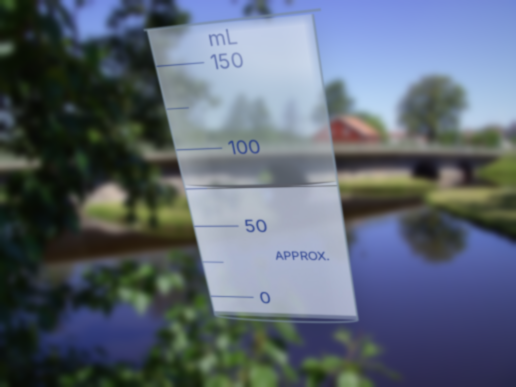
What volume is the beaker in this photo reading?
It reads 75 mL
